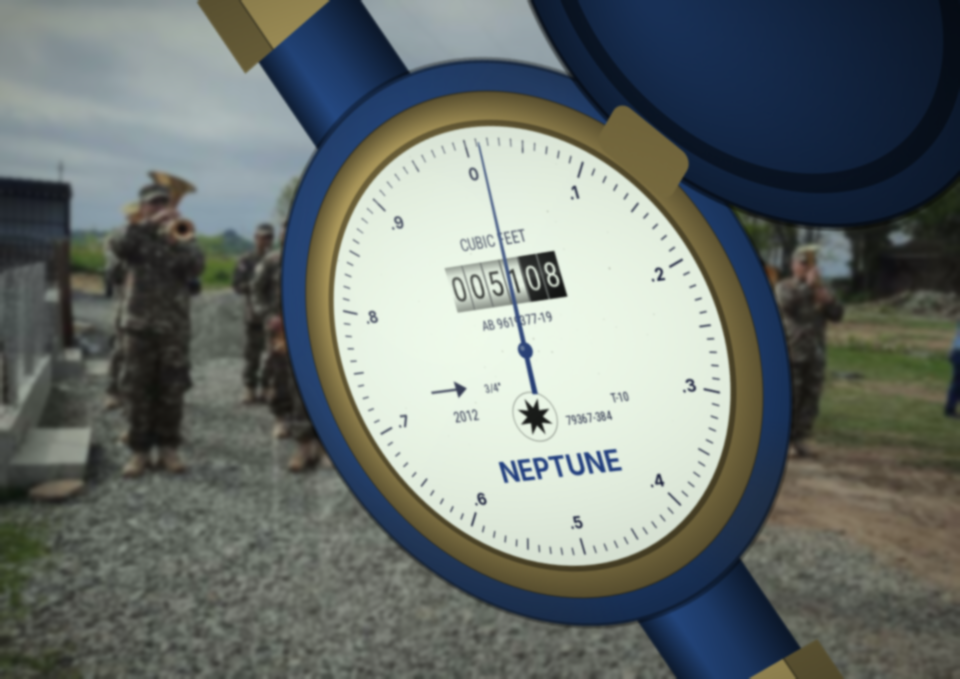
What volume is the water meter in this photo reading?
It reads 5108.01 ft³
